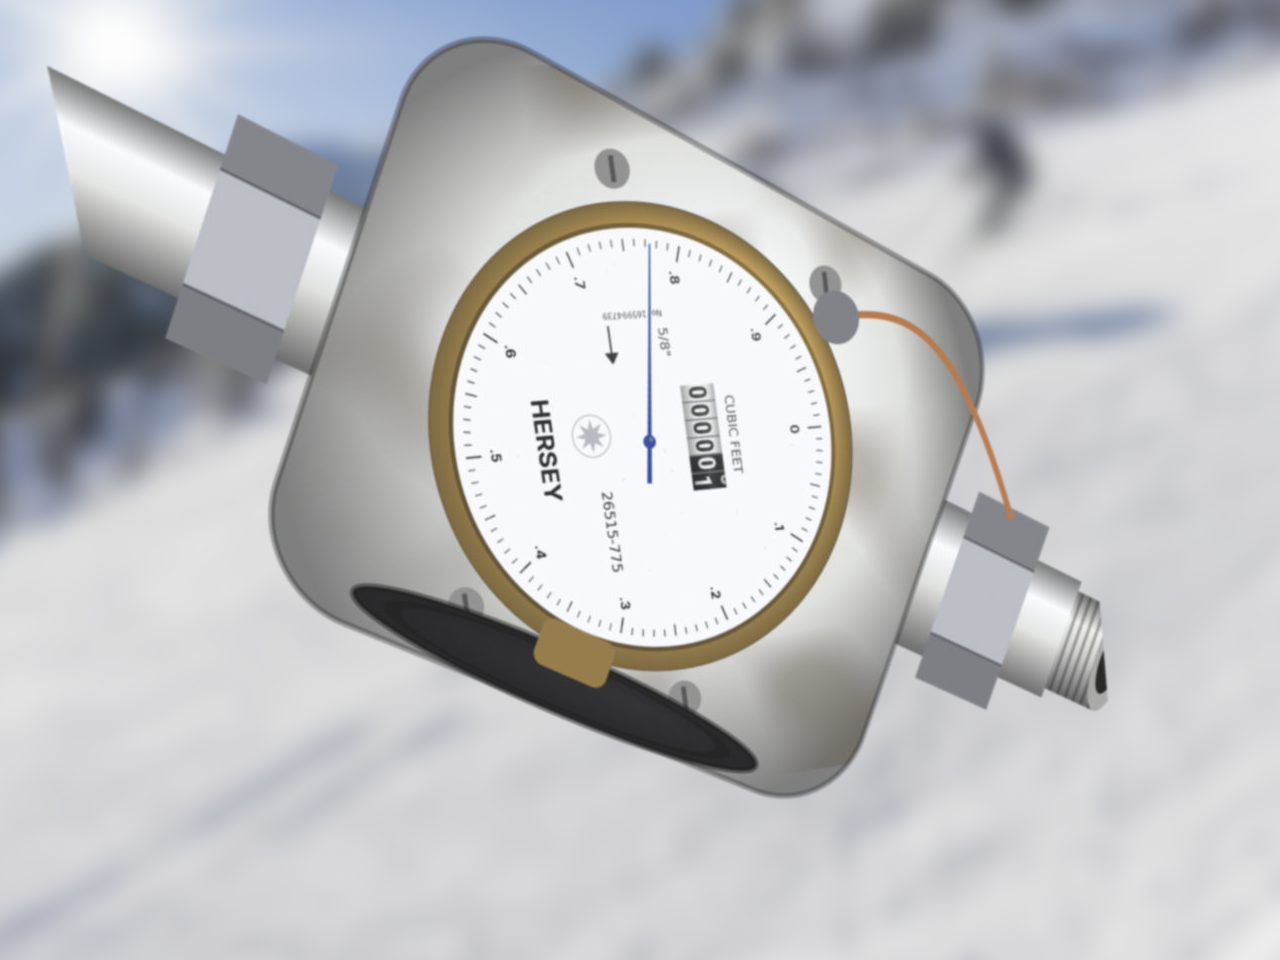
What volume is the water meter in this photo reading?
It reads 0.77 ft³
